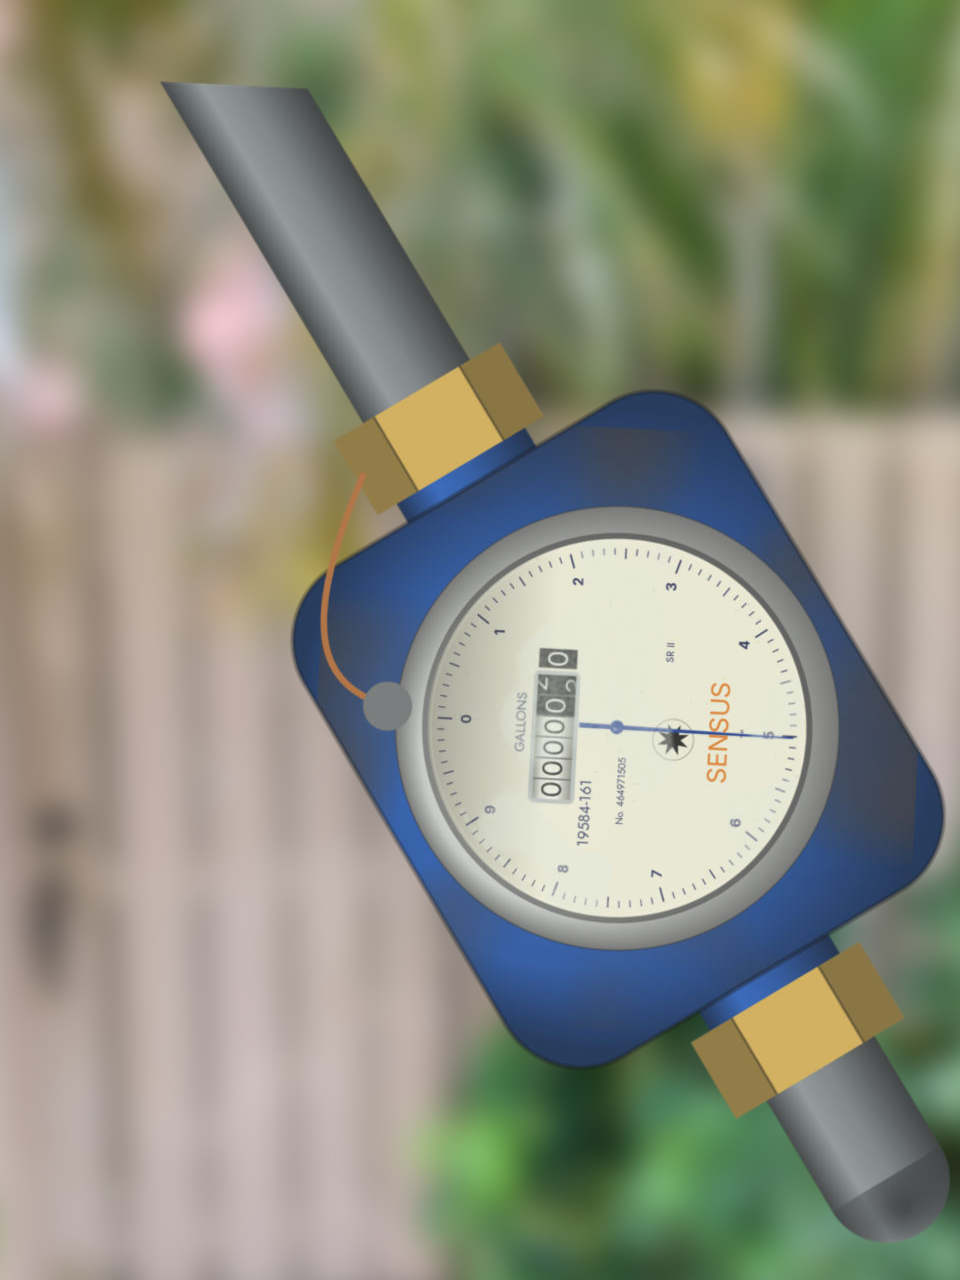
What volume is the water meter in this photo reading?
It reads 25.0 gal
